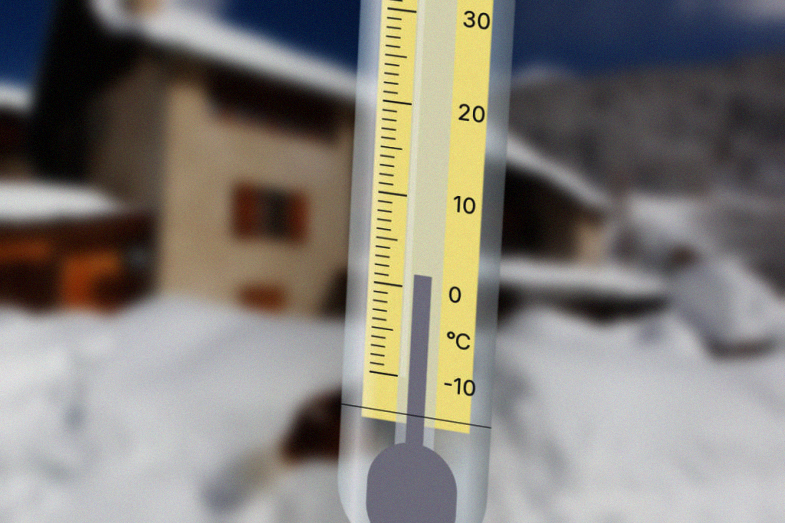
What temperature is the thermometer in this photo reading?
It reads 1.5 °C
